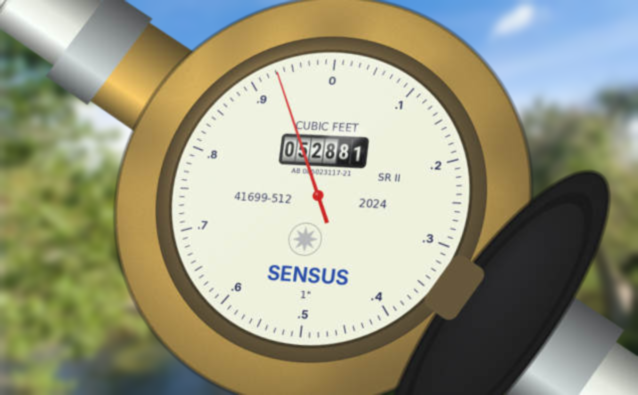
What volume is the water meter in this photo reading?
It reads 52880.93 ft³
